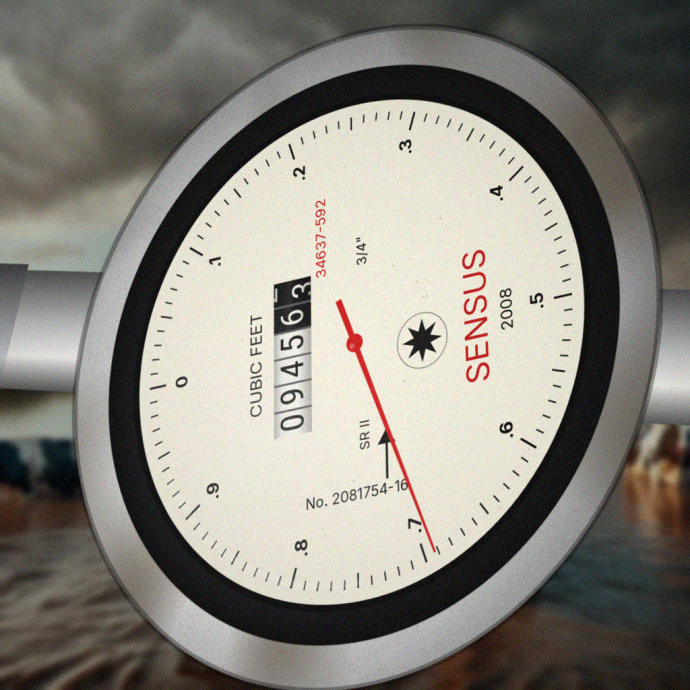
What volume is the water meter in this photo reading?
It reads 94562.69 ft³
